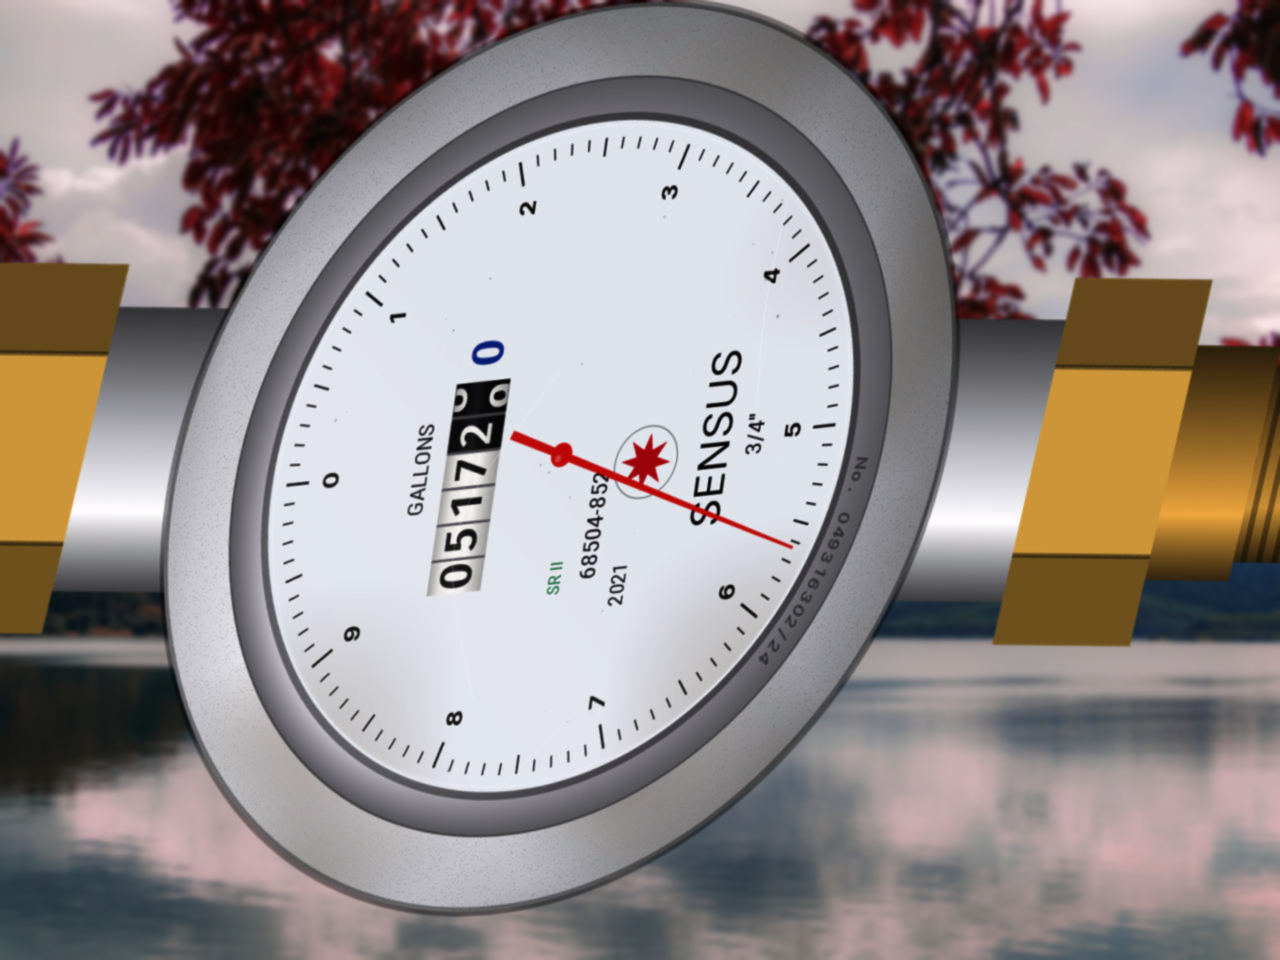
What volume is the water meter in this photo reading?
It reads 517285.6 gal
